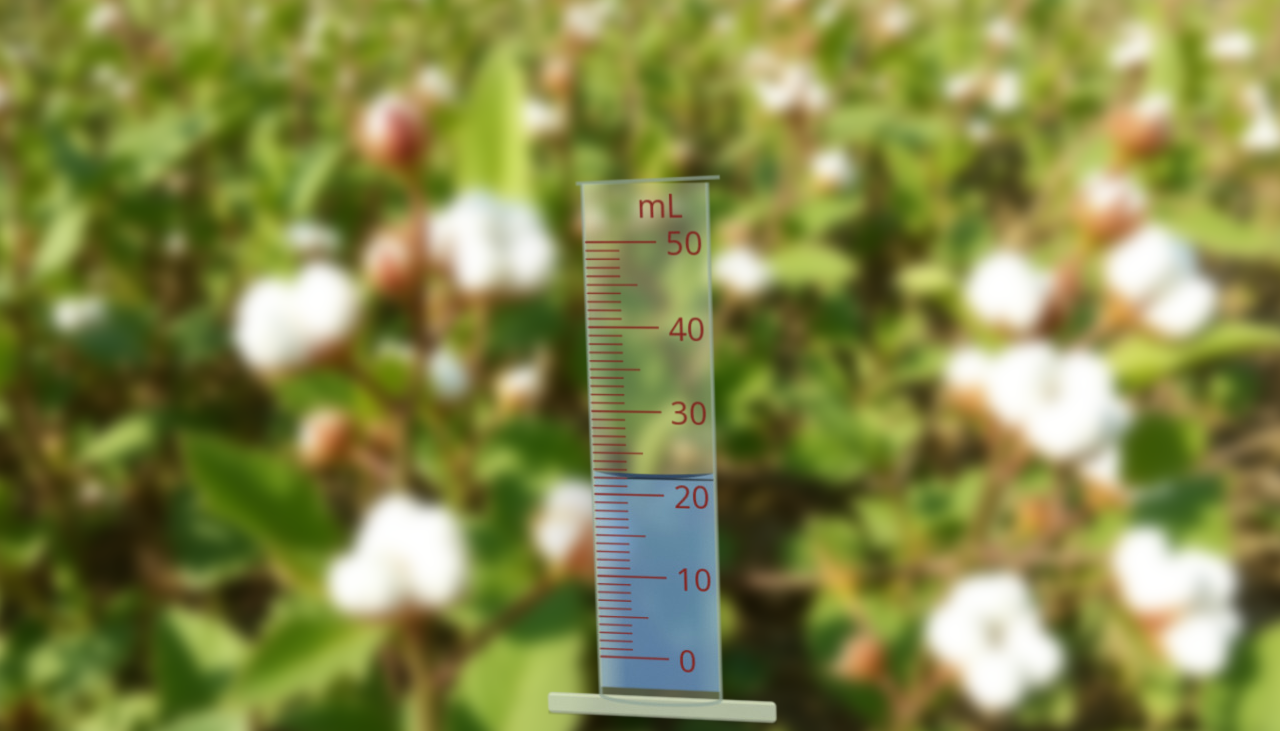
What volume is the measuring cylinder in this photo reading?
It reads 22 mL
